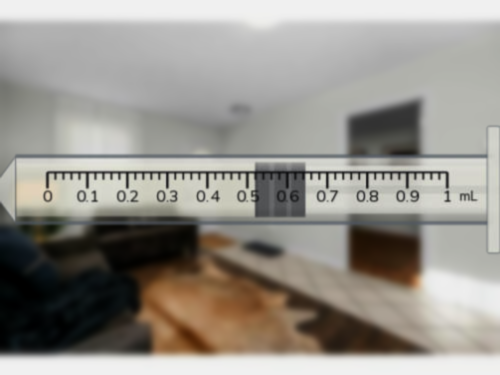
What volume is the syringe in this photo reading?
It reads 0.52 mL
